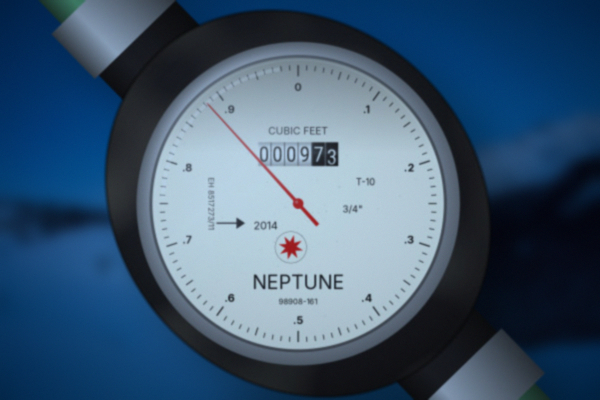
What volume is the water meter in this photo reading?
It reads 972.88 ft³
